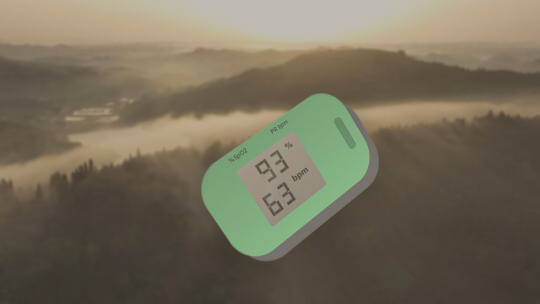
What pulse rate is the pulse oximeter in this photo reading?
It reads 63 bpm
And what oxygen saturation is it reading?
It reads 93 %
